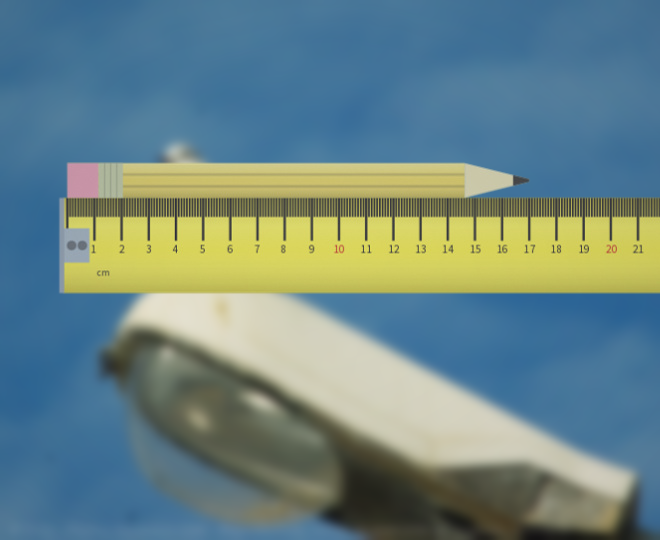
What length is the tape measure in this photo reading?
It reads 17 cm
